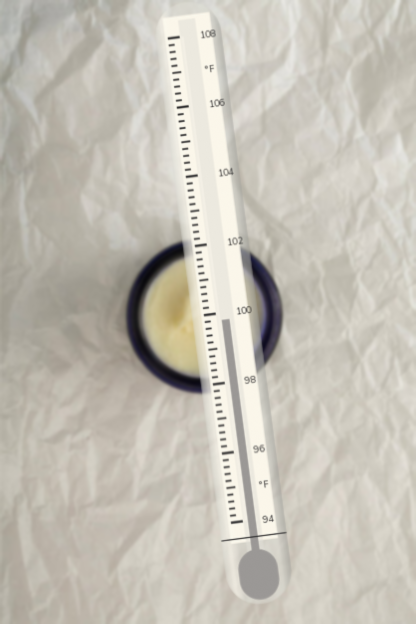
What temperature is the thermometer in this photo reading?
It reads 99.8 °F
